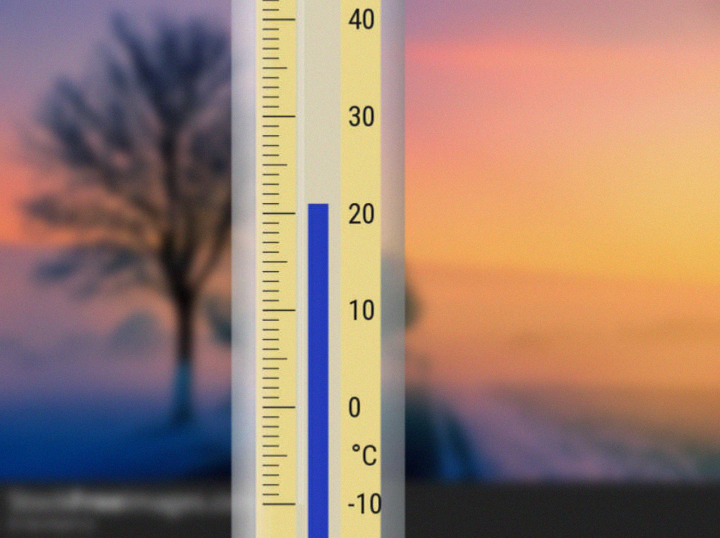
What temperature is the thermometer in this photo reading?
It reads 21 °C
